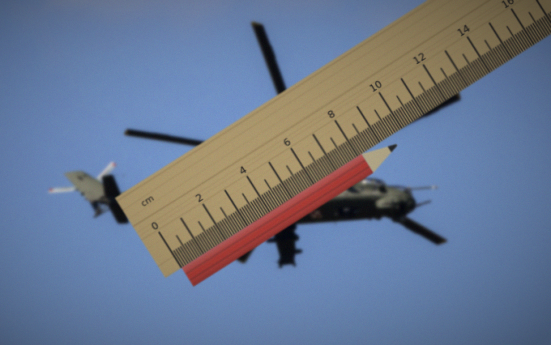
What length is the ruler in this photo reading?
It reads 9.5 cm
